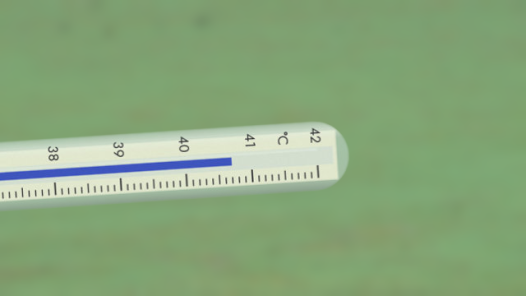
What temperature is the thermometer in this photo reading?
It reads 40.7 °C
